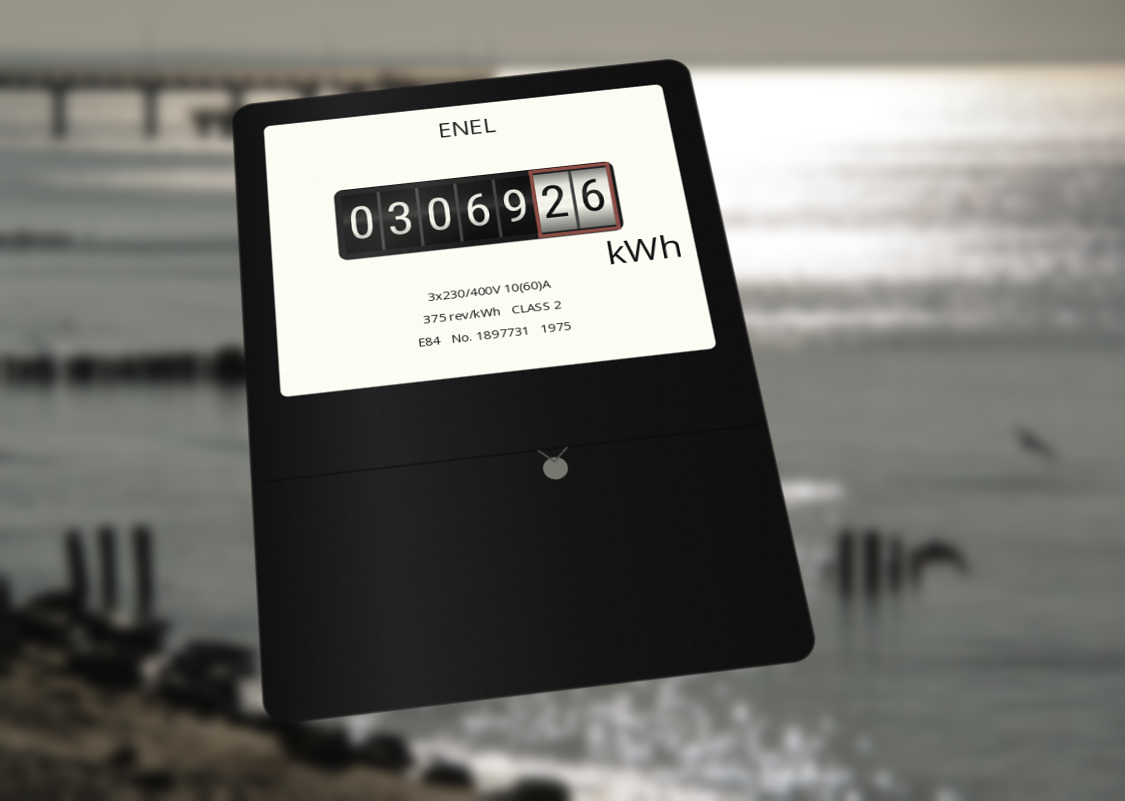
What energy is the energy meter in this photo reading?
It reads 3069.26 kWh
